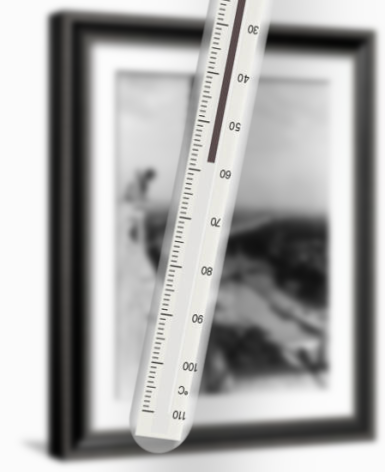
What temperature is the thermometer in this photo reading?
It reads 58 °C
